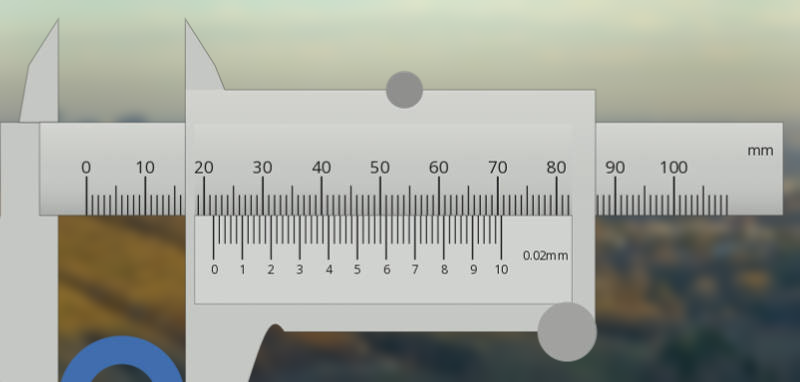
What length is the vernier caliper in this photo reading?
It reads 21.6 mm
